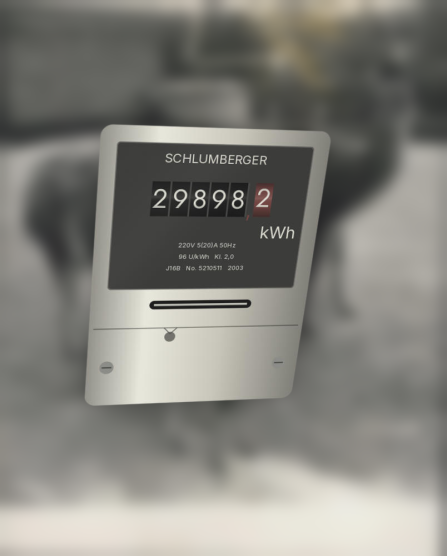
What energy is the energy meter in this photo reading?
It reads 29898.2 kWh
